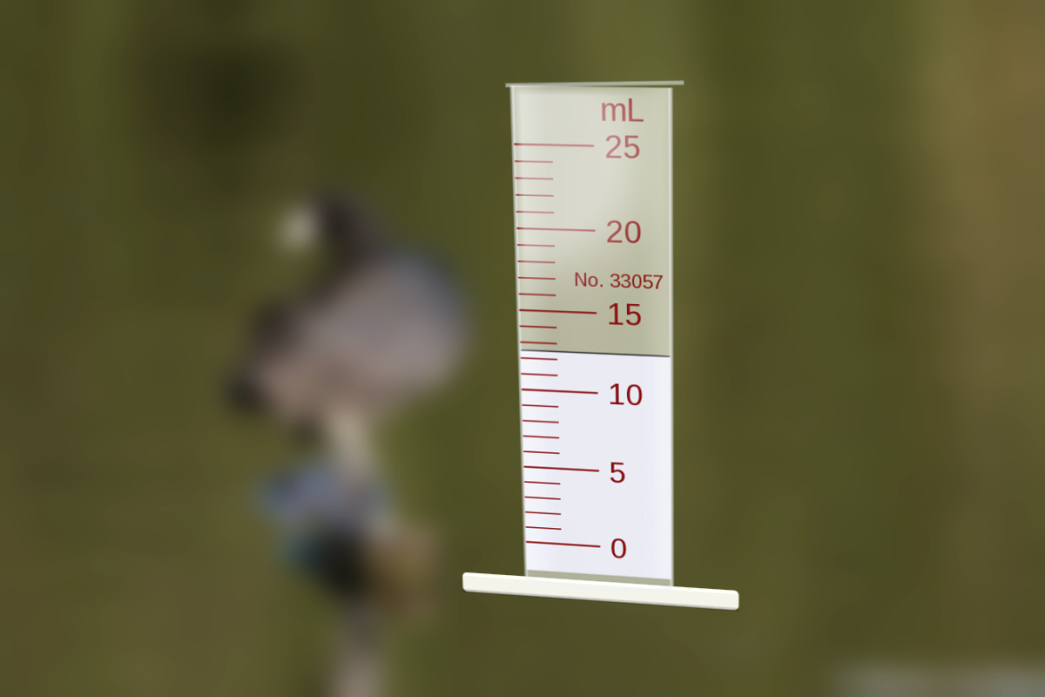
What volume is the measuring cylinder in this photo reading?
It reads 12.5 mL
